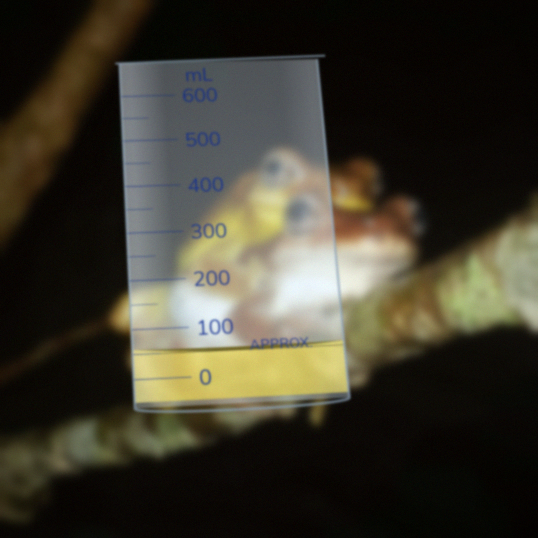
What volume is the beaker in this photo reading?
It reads 50 mL
